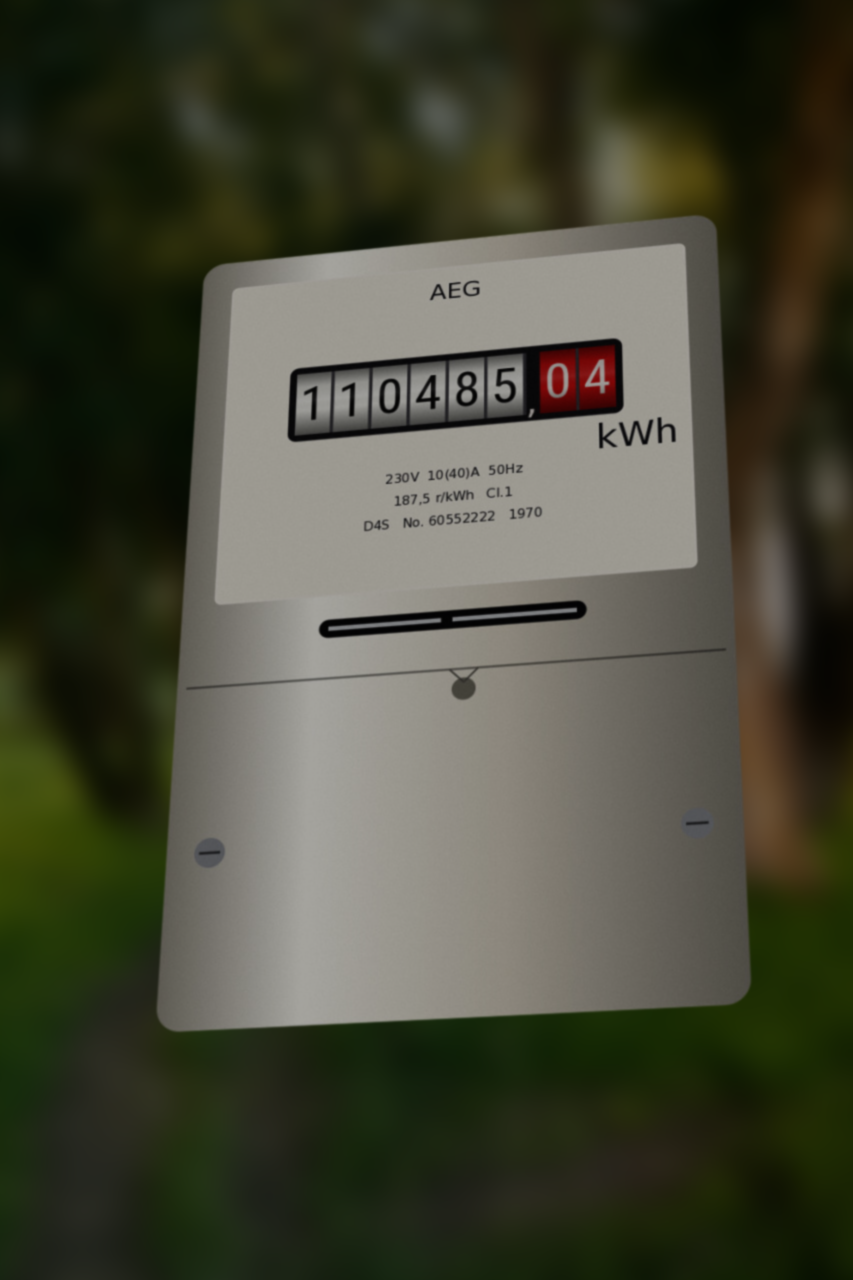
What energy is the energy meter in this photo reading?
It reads 110485.04 kWh
